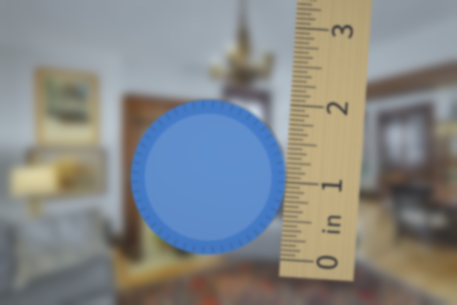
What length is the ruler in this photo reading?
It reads 2 in
